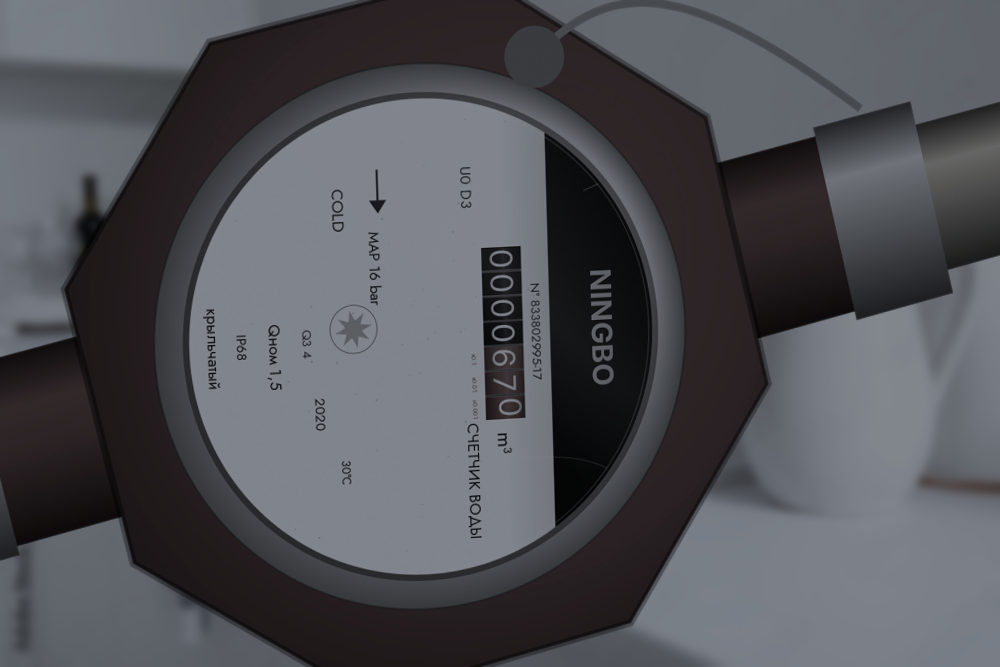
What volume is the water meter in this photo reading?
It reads 0.670 m³
